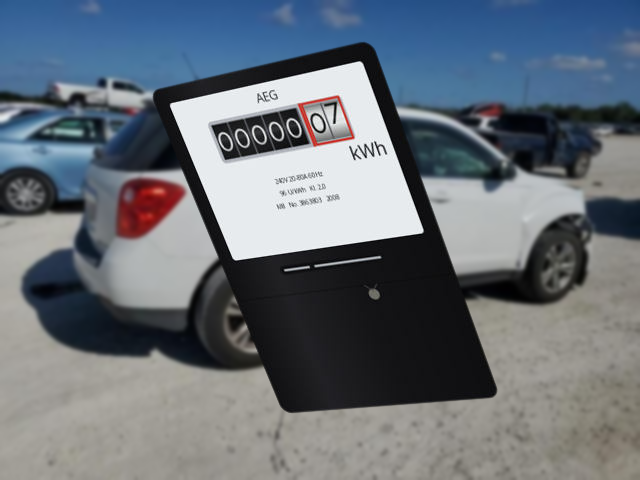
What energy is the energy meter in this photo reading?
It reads 0.07 kWh
